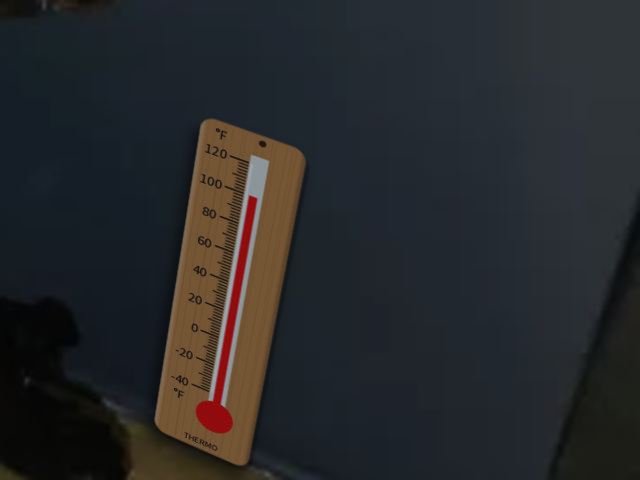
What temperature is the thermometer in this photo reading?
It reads 100 °F
